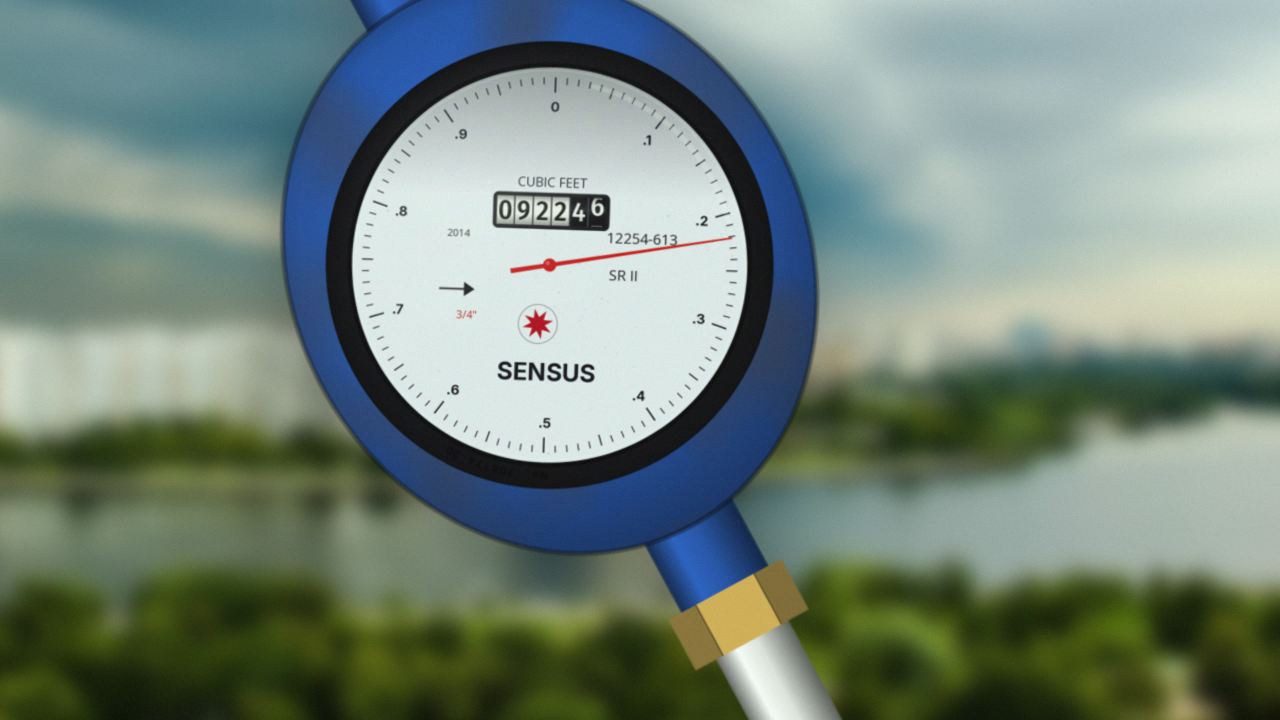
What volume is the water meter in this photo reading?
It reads 92246.22 ft³
